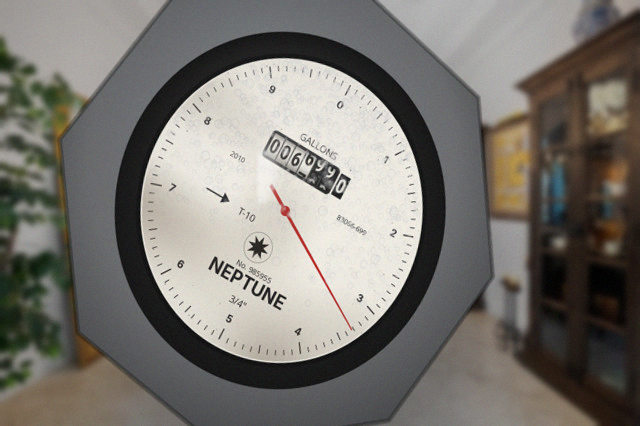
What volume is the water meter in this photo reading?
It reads 66993.3 gal
